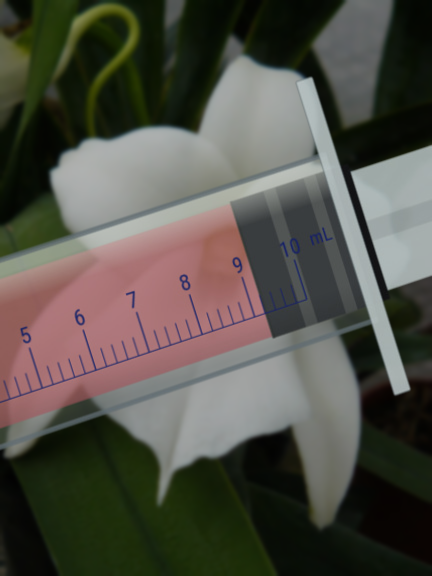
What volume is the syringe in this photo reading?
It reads 9.2 mL
